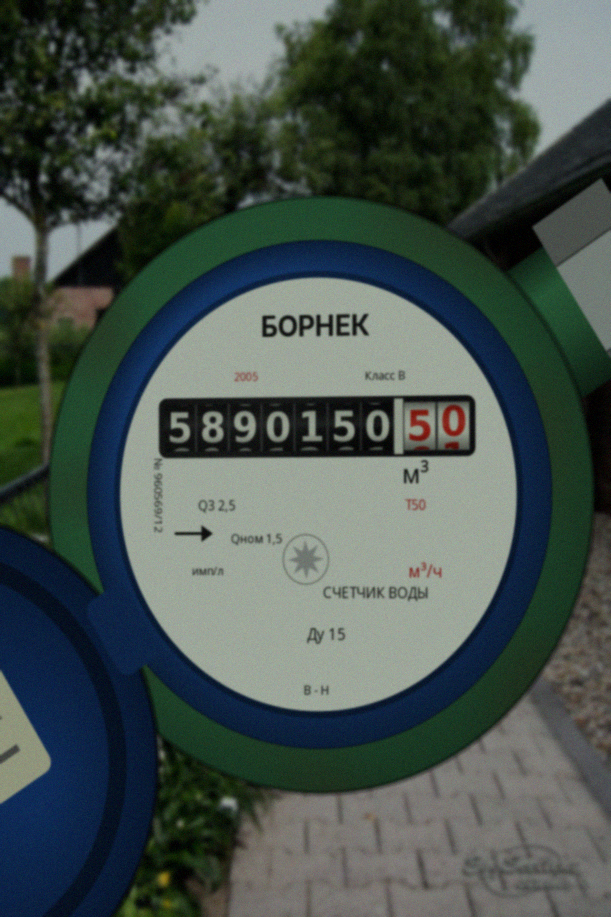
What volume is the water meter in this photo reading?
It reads 5890150.50 m³
